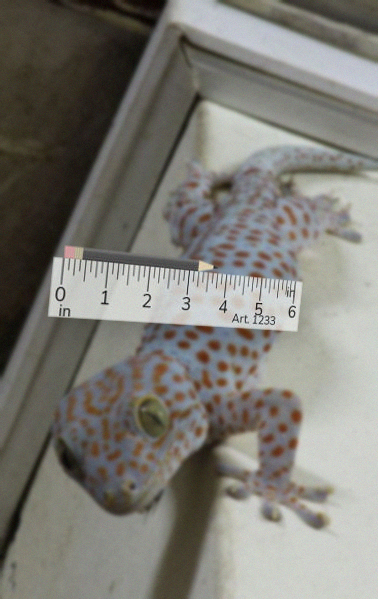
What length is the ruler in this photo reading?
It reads 3.75 in
